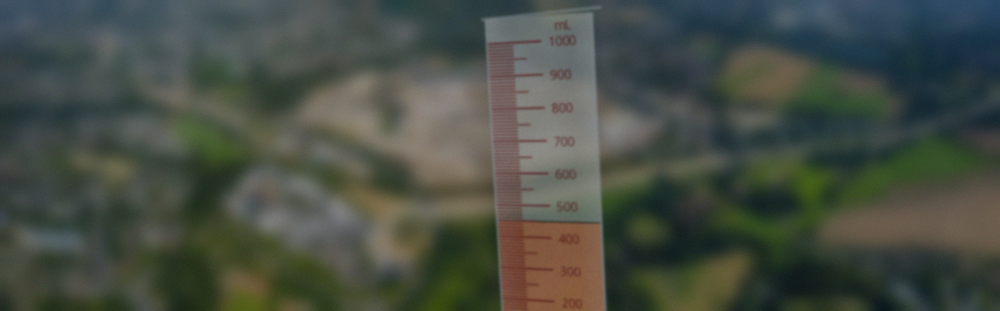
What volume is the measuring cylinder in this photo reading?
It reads 450 mL
